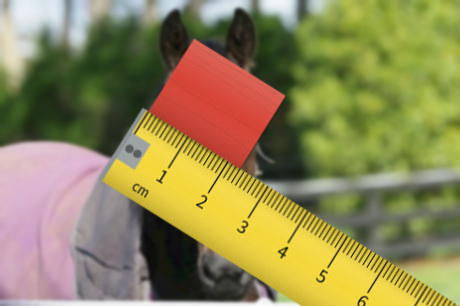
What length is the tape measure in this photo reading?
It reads 2.3 cm
